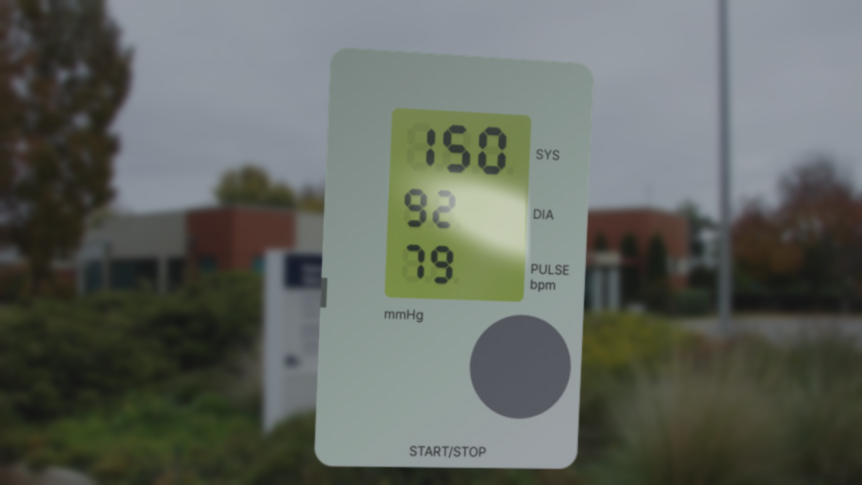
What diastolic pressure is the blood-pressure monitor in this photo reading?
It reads 92 mmHg
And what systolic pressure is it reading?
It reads 150 mmHg
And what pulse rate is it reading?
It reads 79 bpm
